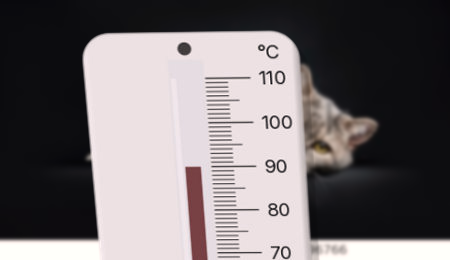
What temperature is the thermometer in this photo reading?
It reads 90 °C
